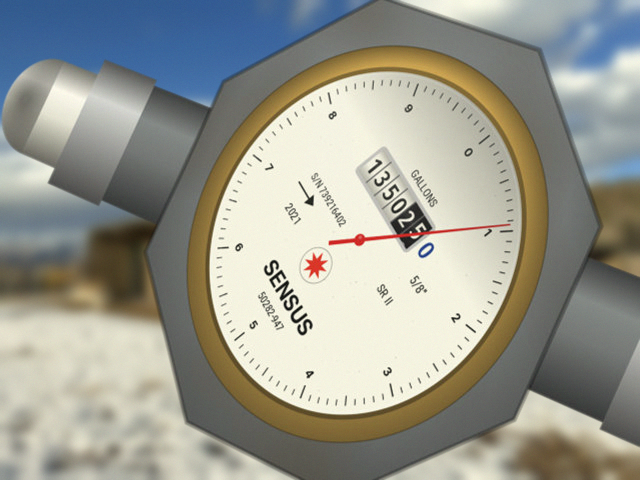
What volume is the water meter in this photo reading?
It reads 1350250.9 gal
